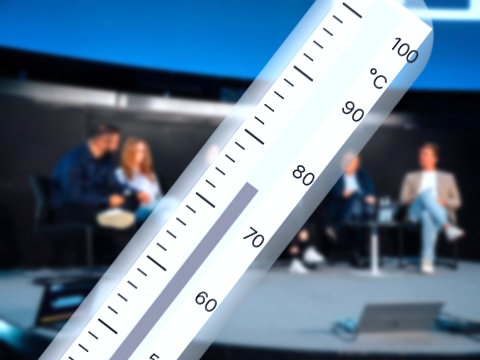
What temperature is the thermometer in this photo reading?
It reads 75 °C
